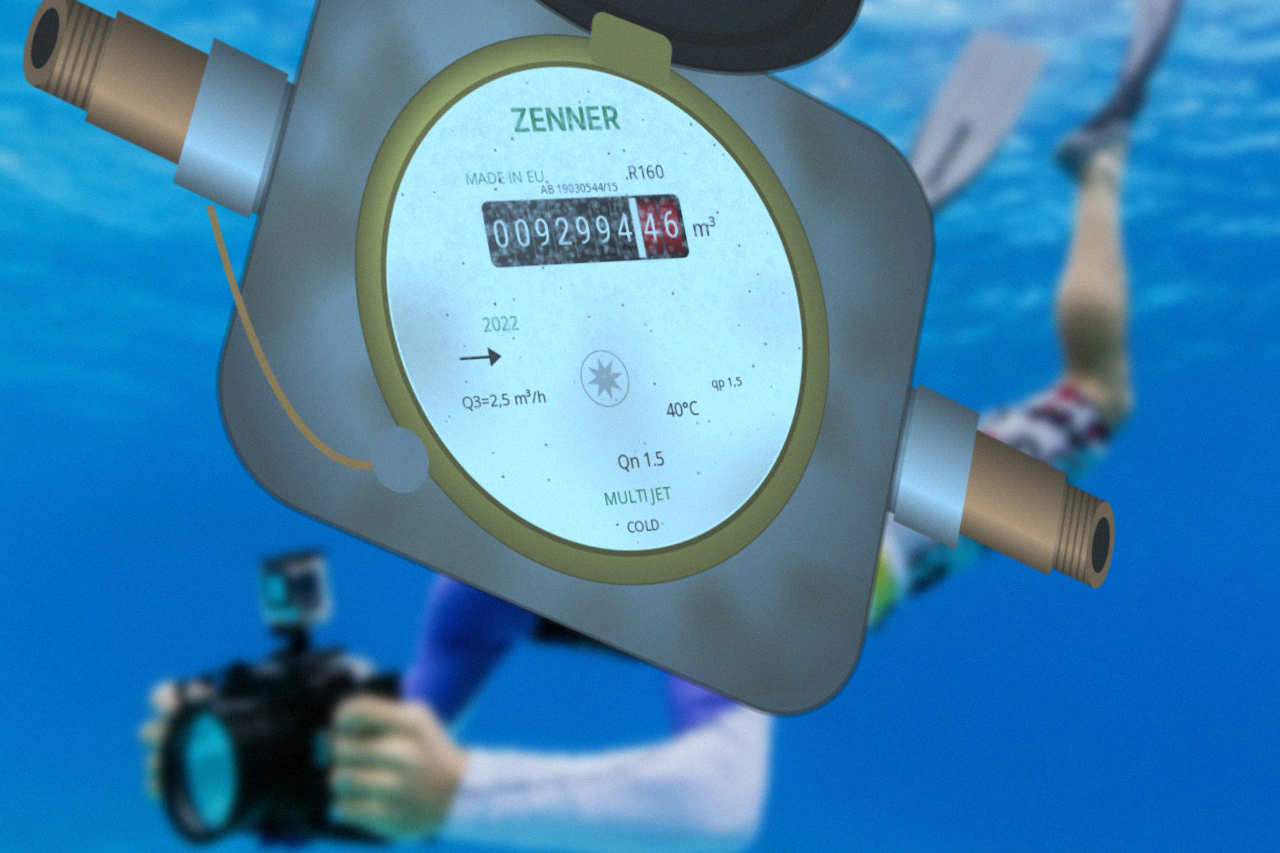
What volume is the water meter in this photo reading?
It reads 92994.46 m³
